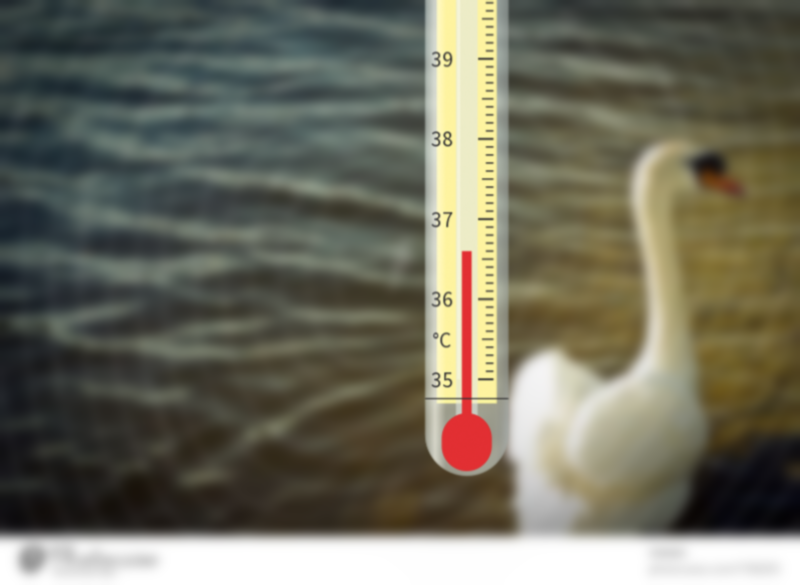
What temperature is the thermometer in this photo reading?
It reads 36.6 °C
